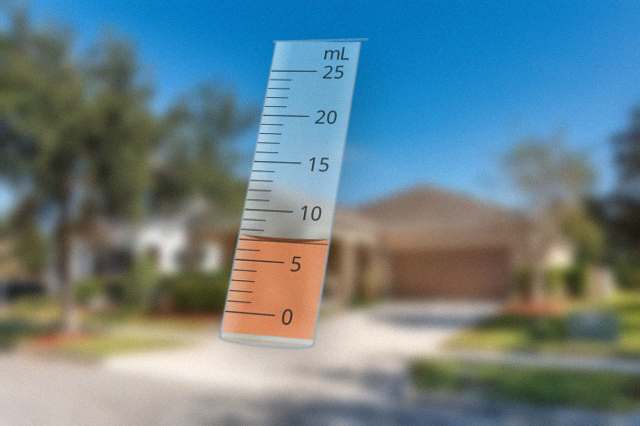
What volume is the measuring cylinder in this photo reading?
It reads 7 mL
